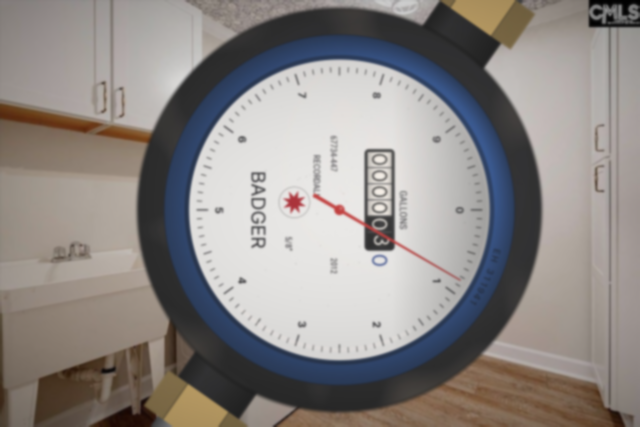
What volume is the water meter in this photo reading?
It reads 30.8 gal
